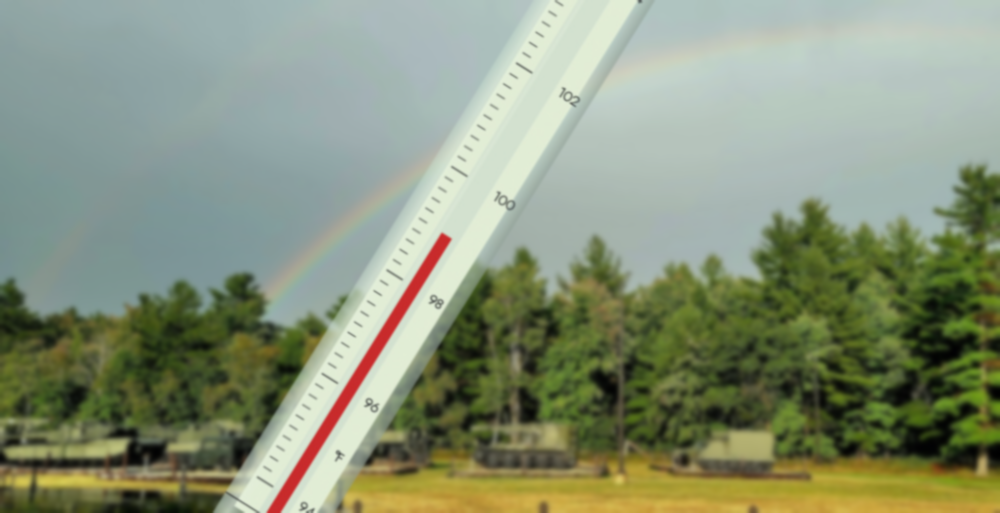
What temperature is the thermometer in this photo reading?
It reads 99 °F
